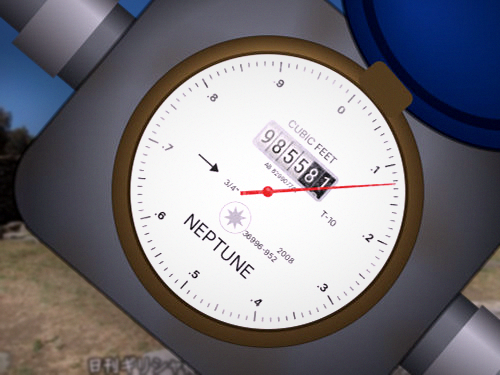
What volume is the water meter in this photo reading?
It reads 985581.12 ft³
